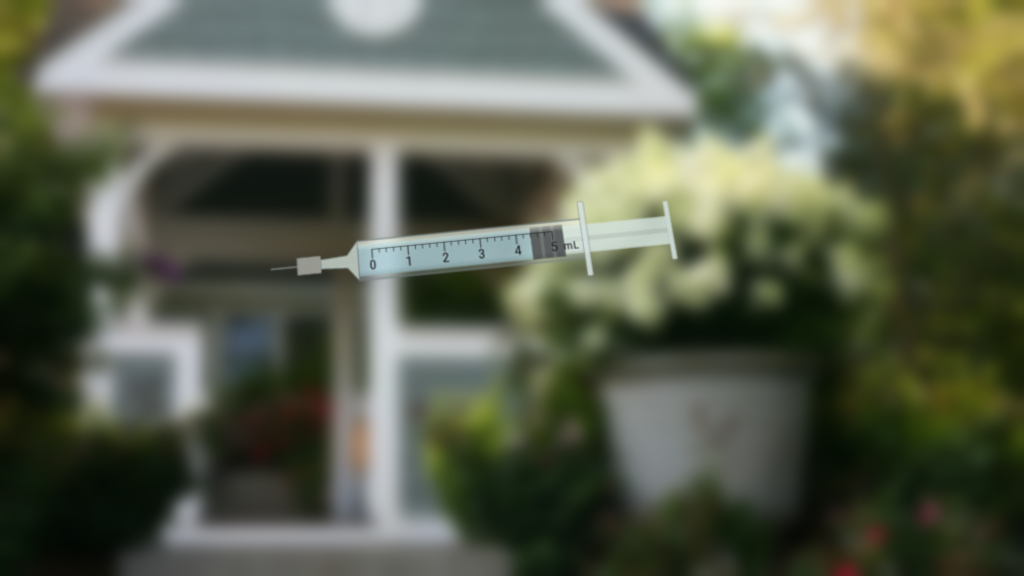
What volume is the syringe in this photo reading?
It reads 4.4 mL
